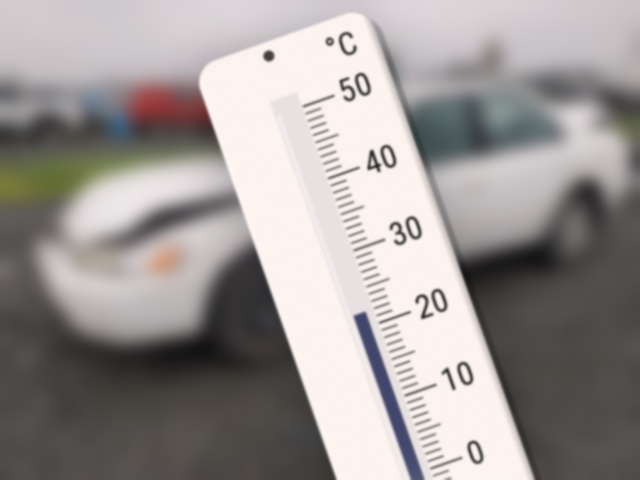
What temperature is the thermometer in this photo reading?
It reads 22 °C
